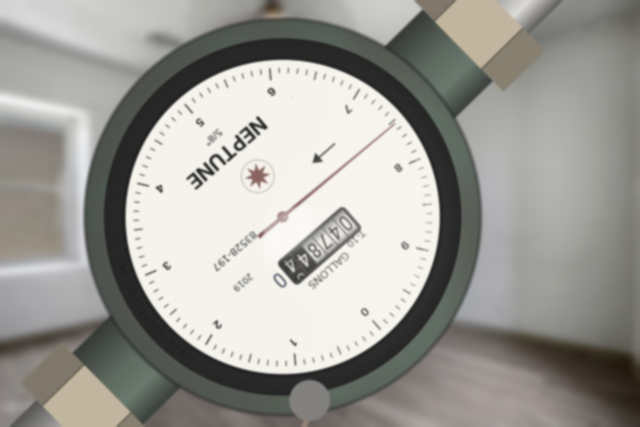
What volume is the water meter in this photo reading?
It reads 478437.5 gal
